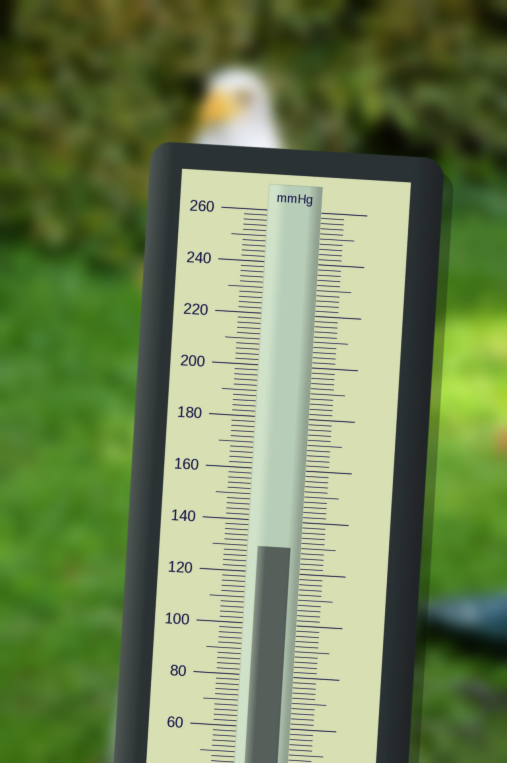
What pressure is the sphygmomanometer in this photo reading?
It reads 130 mmHg
